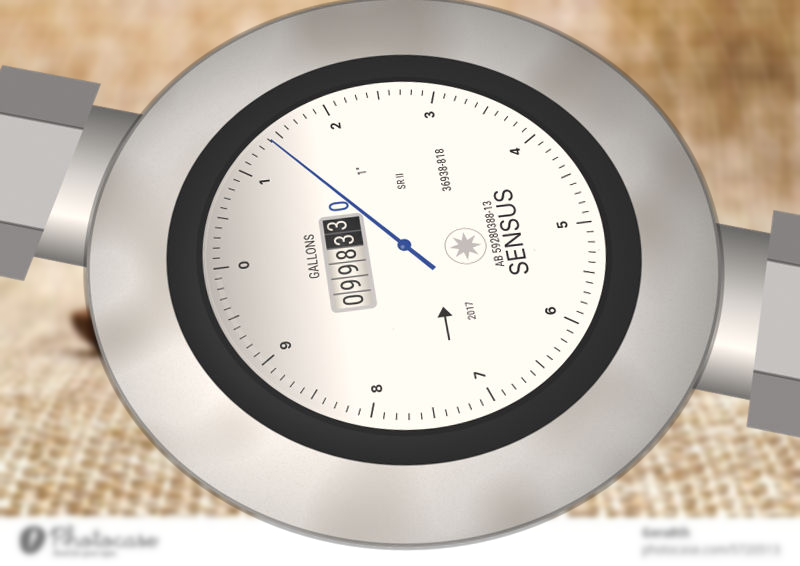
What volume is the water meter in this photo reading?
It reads 998331.4 gal
